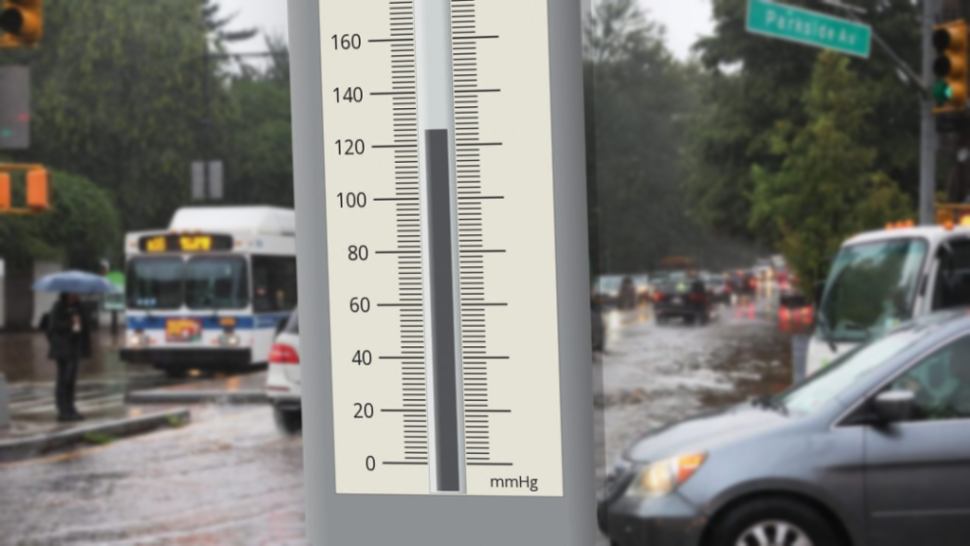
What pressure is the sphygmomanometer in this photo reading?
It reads 126 mmHg
